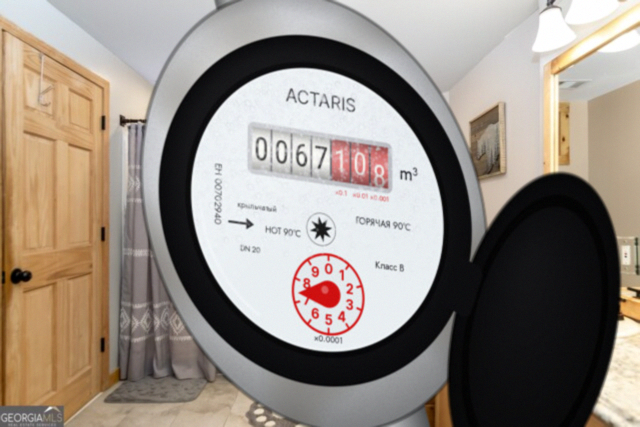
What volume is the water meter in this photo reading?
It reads 67.1077 m³
